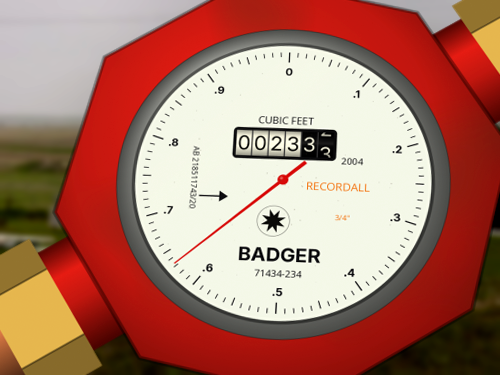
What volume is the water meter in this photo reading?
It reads 2332.63 ft³
